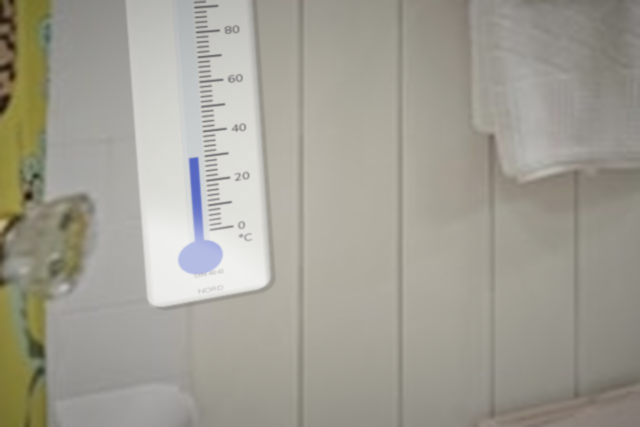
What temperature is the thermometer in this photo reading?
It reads 30 °C
